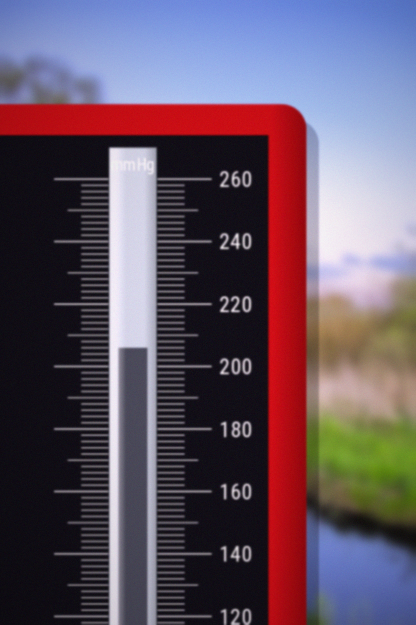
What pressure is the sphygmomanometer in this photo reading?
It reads 206 mmHg
